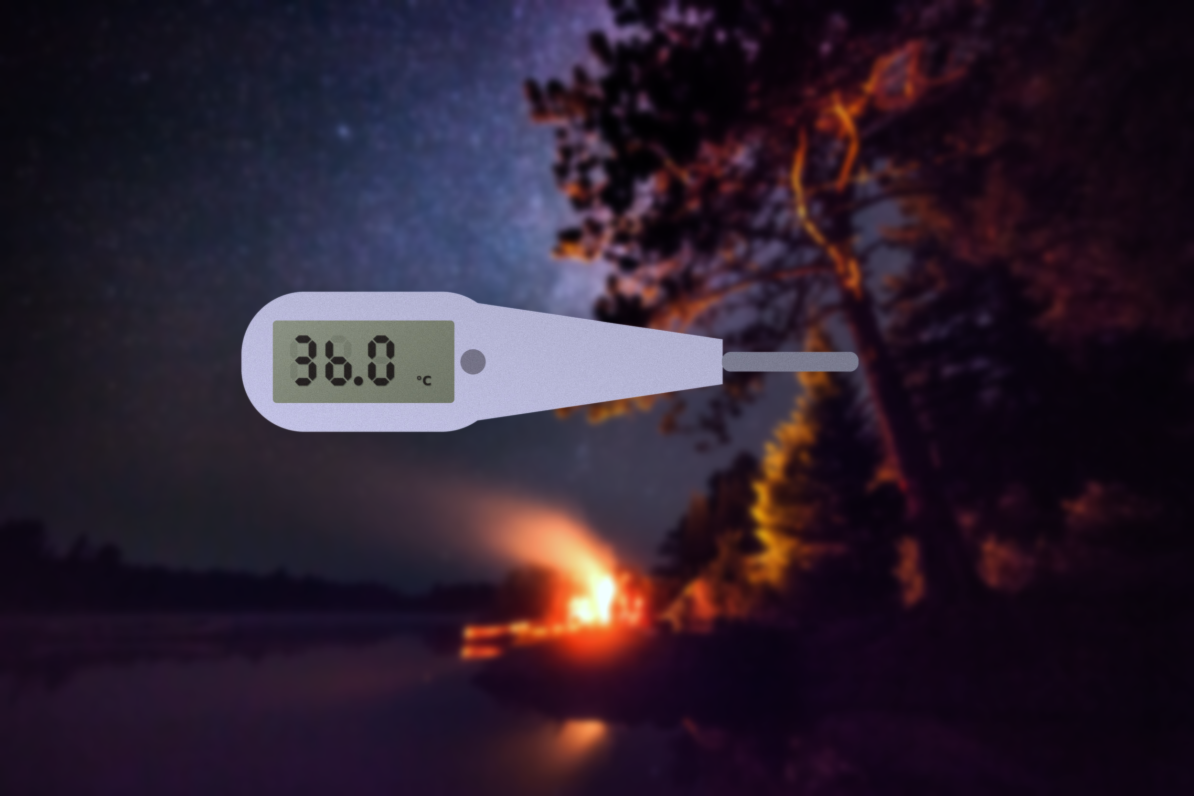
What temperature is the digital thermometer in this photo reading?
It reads 36.0 °C
